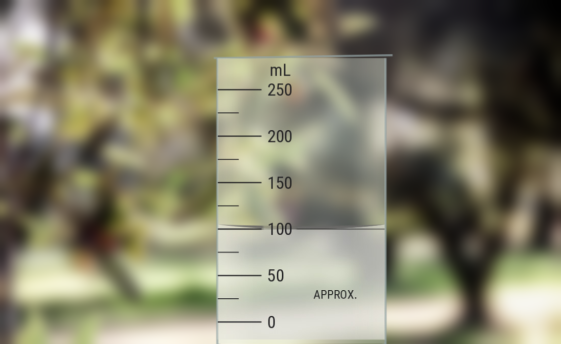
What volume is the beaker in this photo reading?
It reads 100 mL
